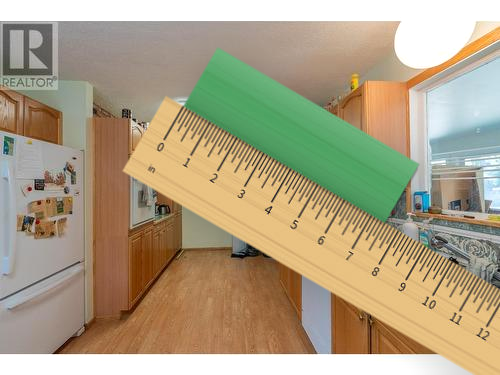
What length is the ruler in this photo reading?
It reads 7.5 in
